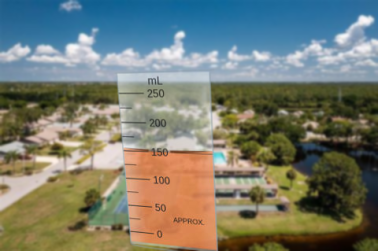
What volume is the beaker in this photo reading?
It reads 150 mL
